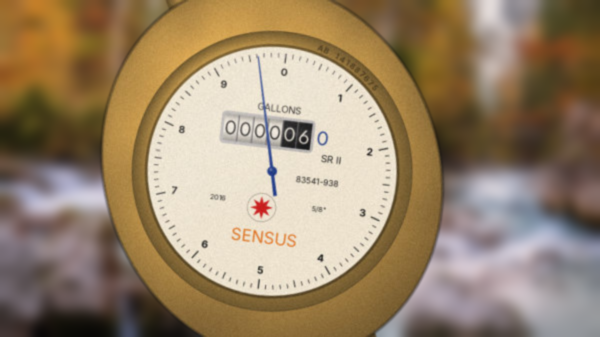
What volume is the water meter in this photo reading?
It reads 59.6 gal
